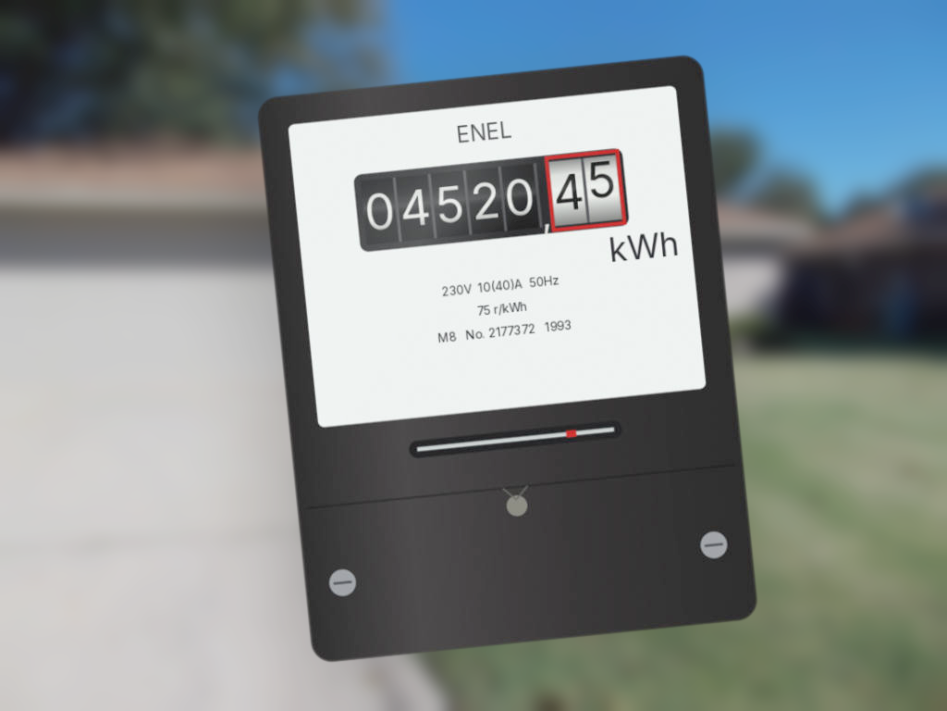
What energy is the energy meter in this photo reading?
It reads 4520.45 kWh
